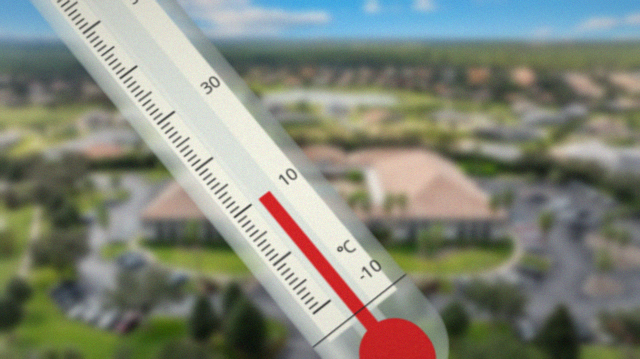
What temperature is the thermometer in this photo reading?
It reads 10 °C
